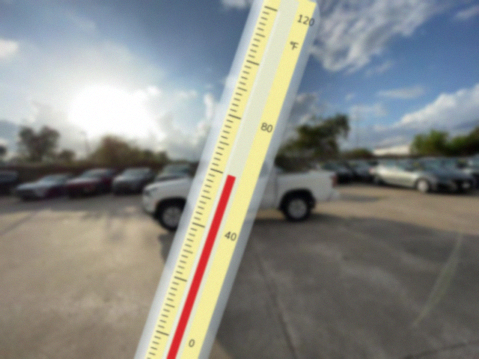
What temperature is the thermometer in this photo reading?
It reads 60 °F
